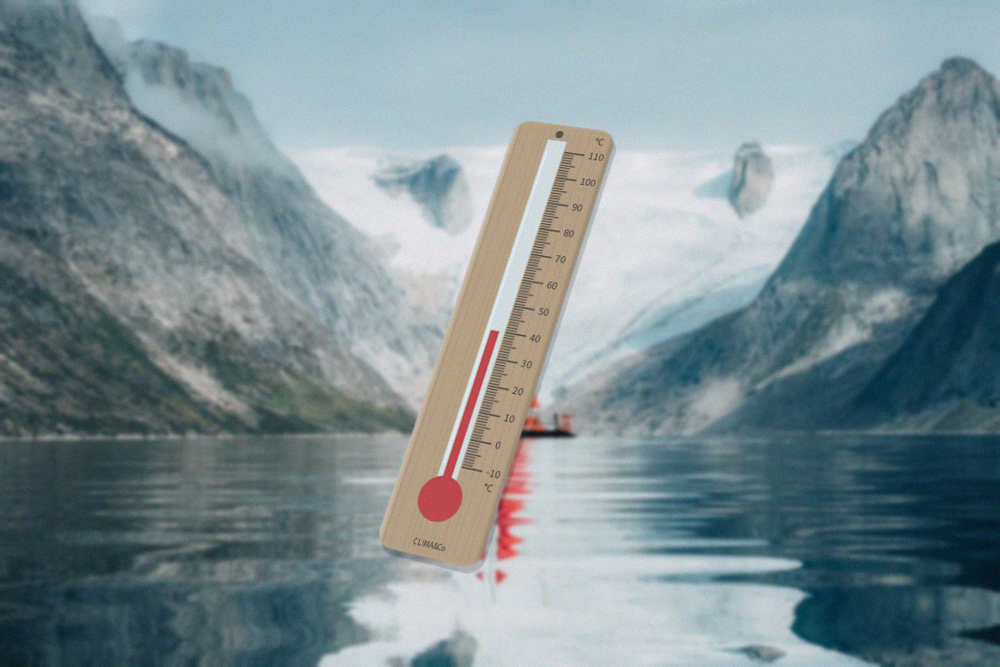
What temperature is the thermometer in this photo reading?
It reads 40 °C
